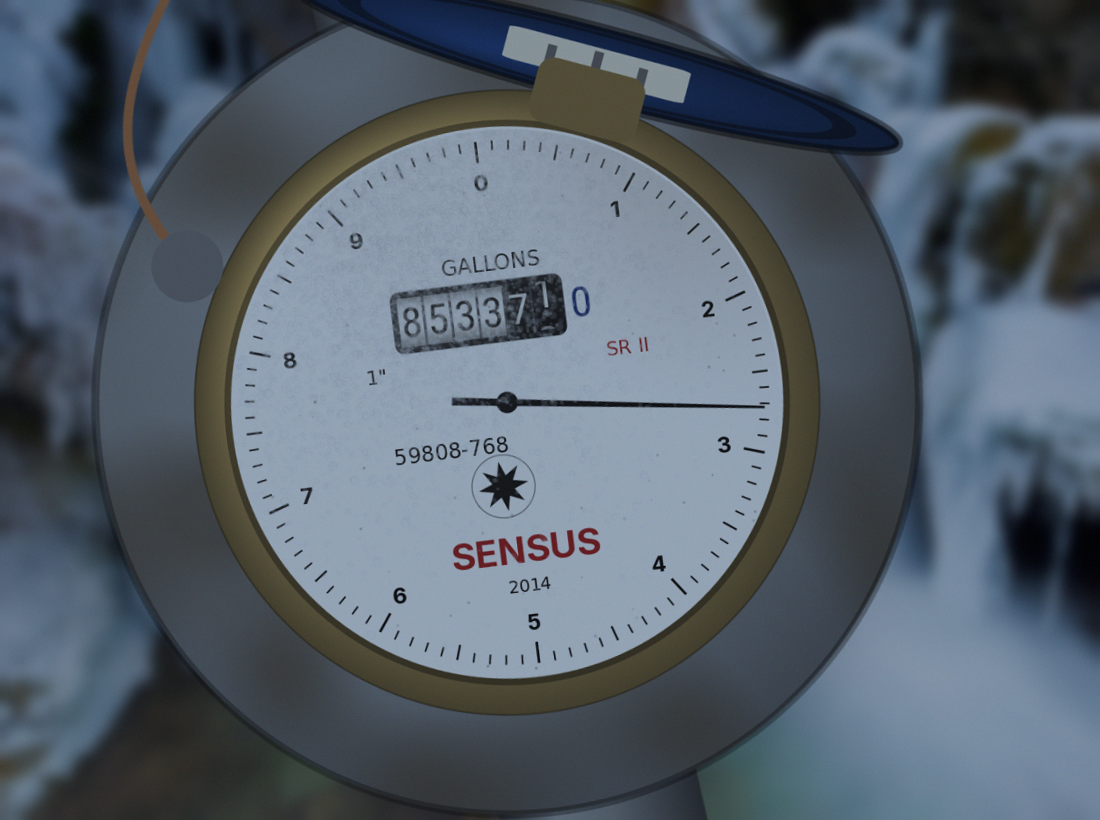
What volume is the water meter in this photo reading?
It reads 8533712.7 gal
